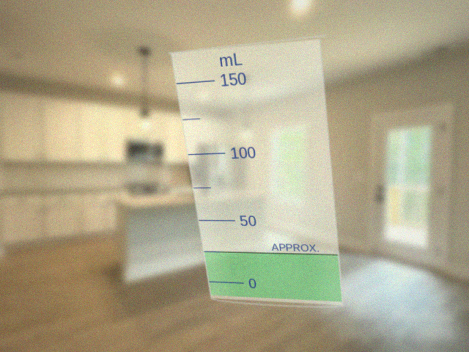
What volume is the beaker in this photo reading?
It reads 25 mL
